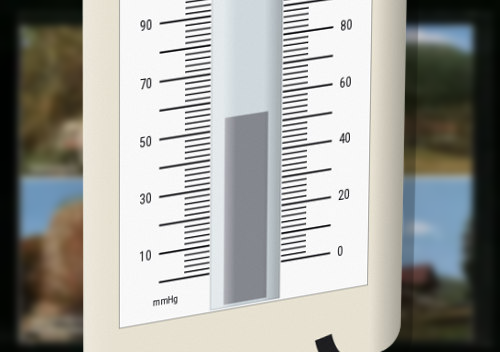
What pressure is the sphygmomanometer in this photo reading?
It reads 54 mmHg
